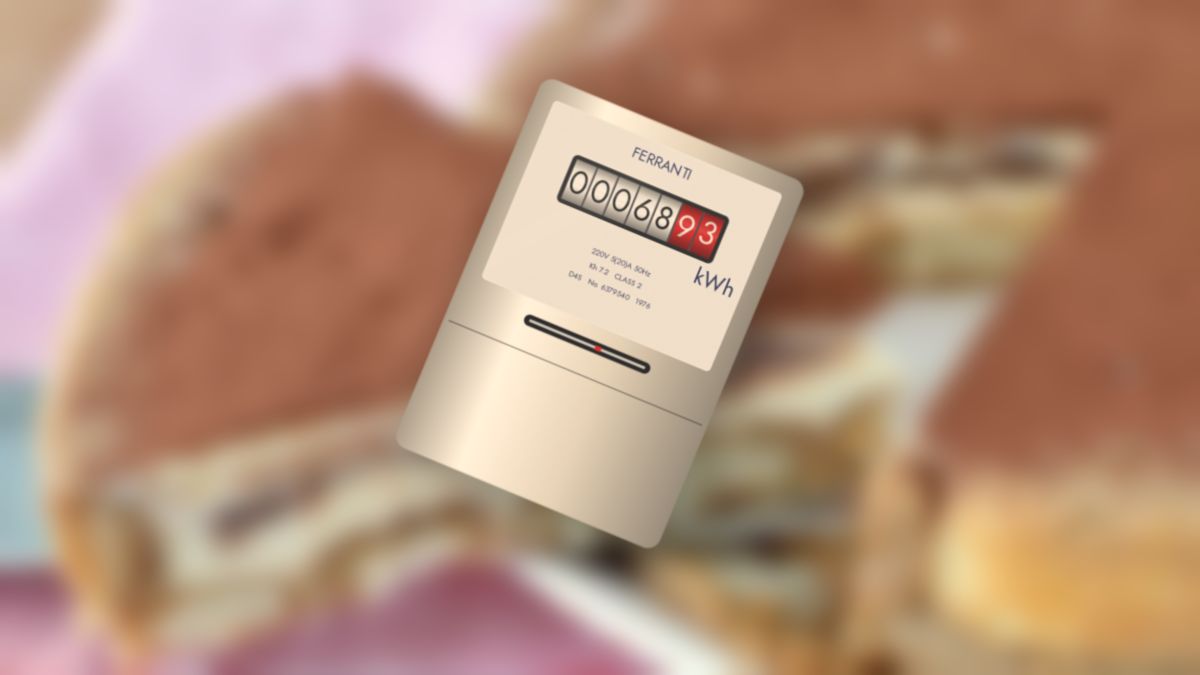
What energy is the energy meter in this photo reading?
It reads 68.93 kWh
